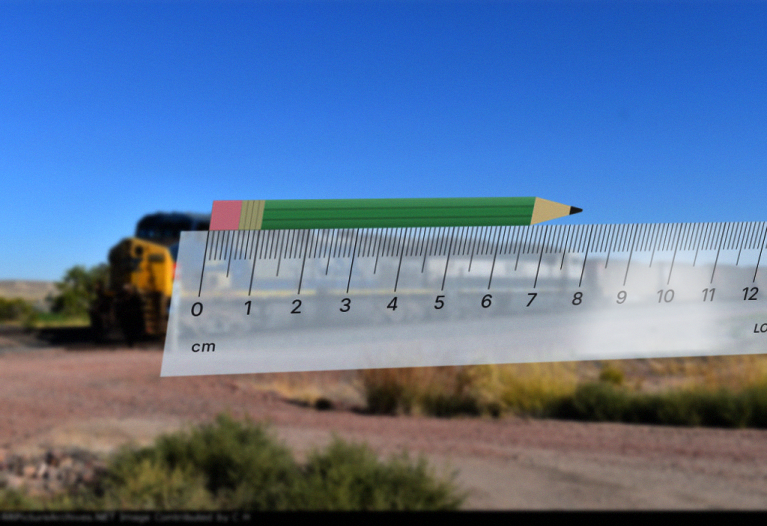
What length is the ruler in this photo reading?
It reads 7.7 cm
